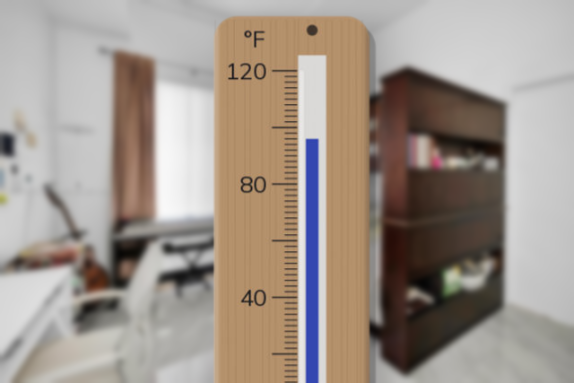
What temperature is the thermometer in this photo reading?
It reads 96 °F
